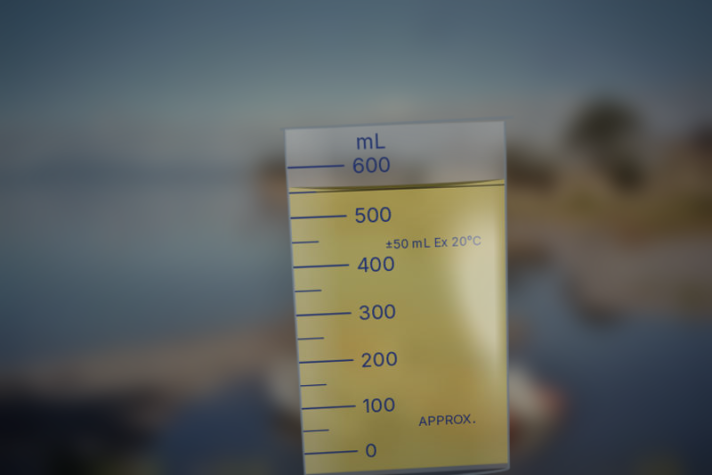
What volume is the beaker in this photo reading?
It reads 550 mL
